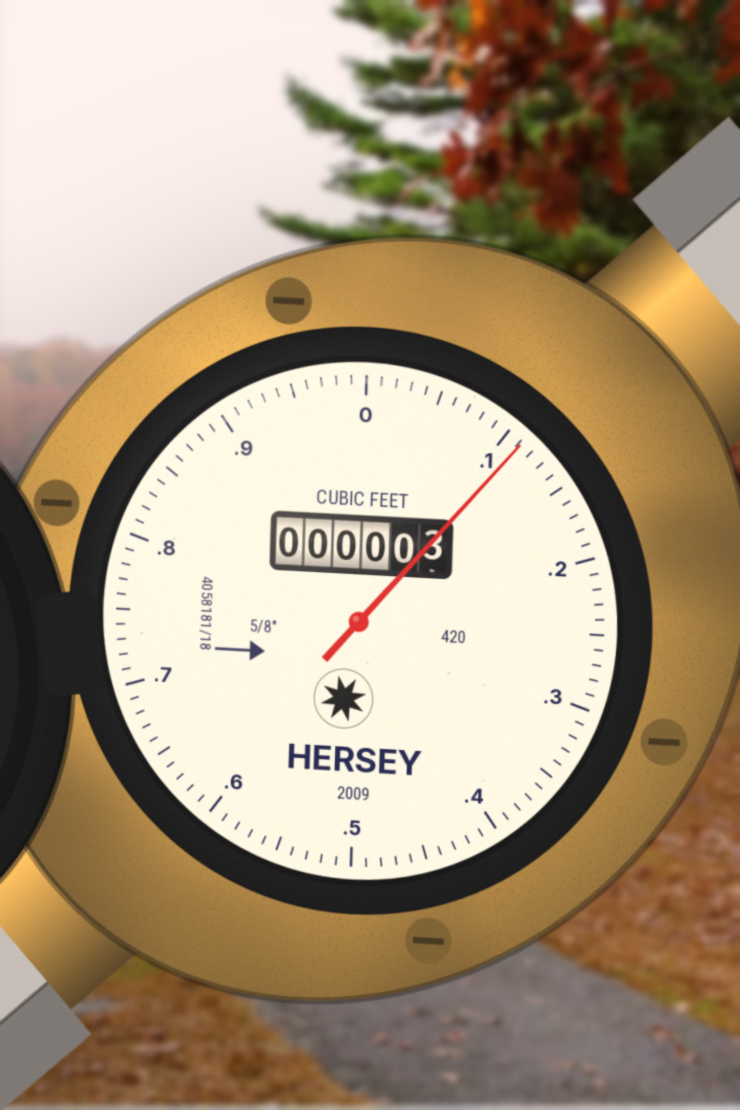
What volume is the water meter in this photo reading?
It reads 3.11 ft³
